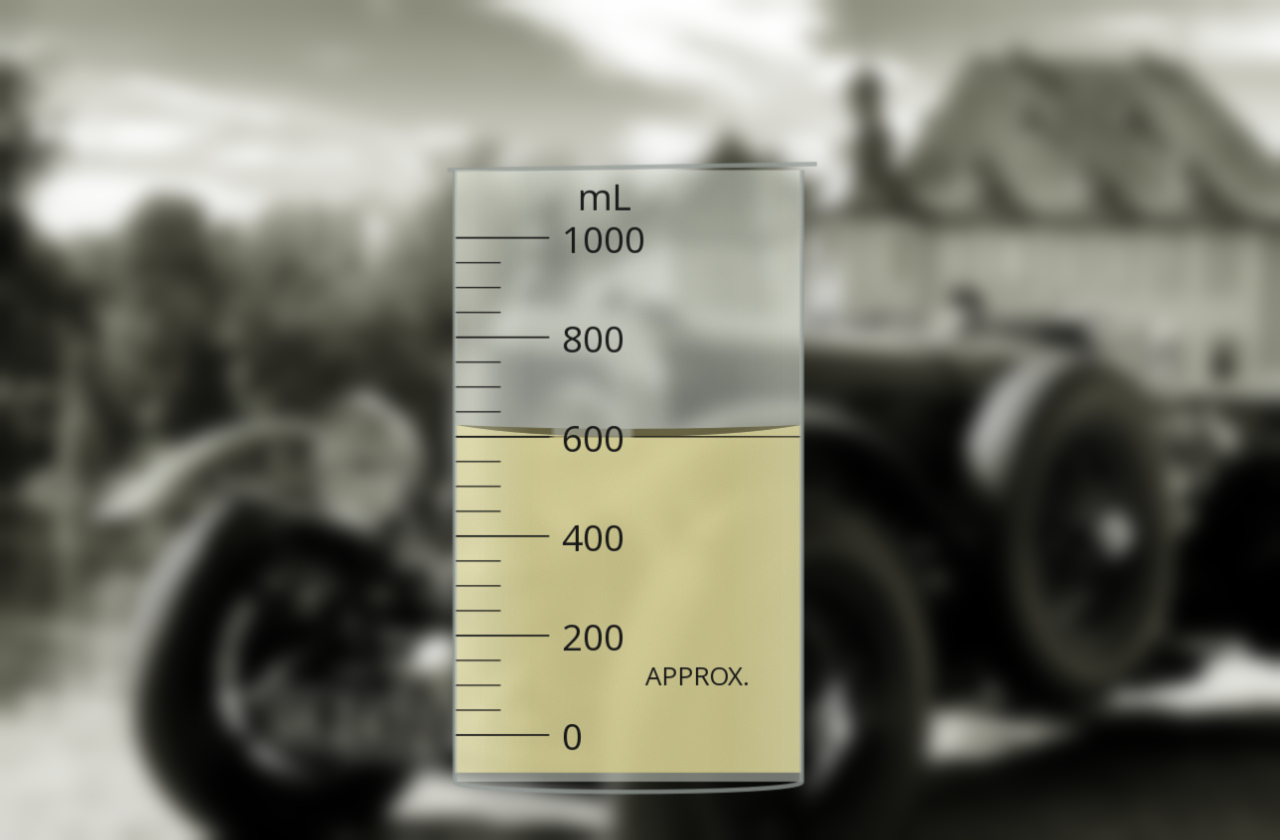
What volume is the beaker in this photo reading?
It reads 600 mL
